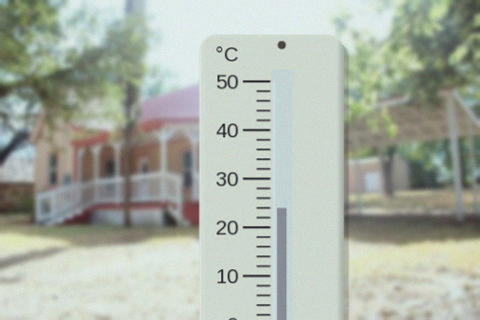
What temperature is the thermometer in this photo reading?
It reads 24 °C
